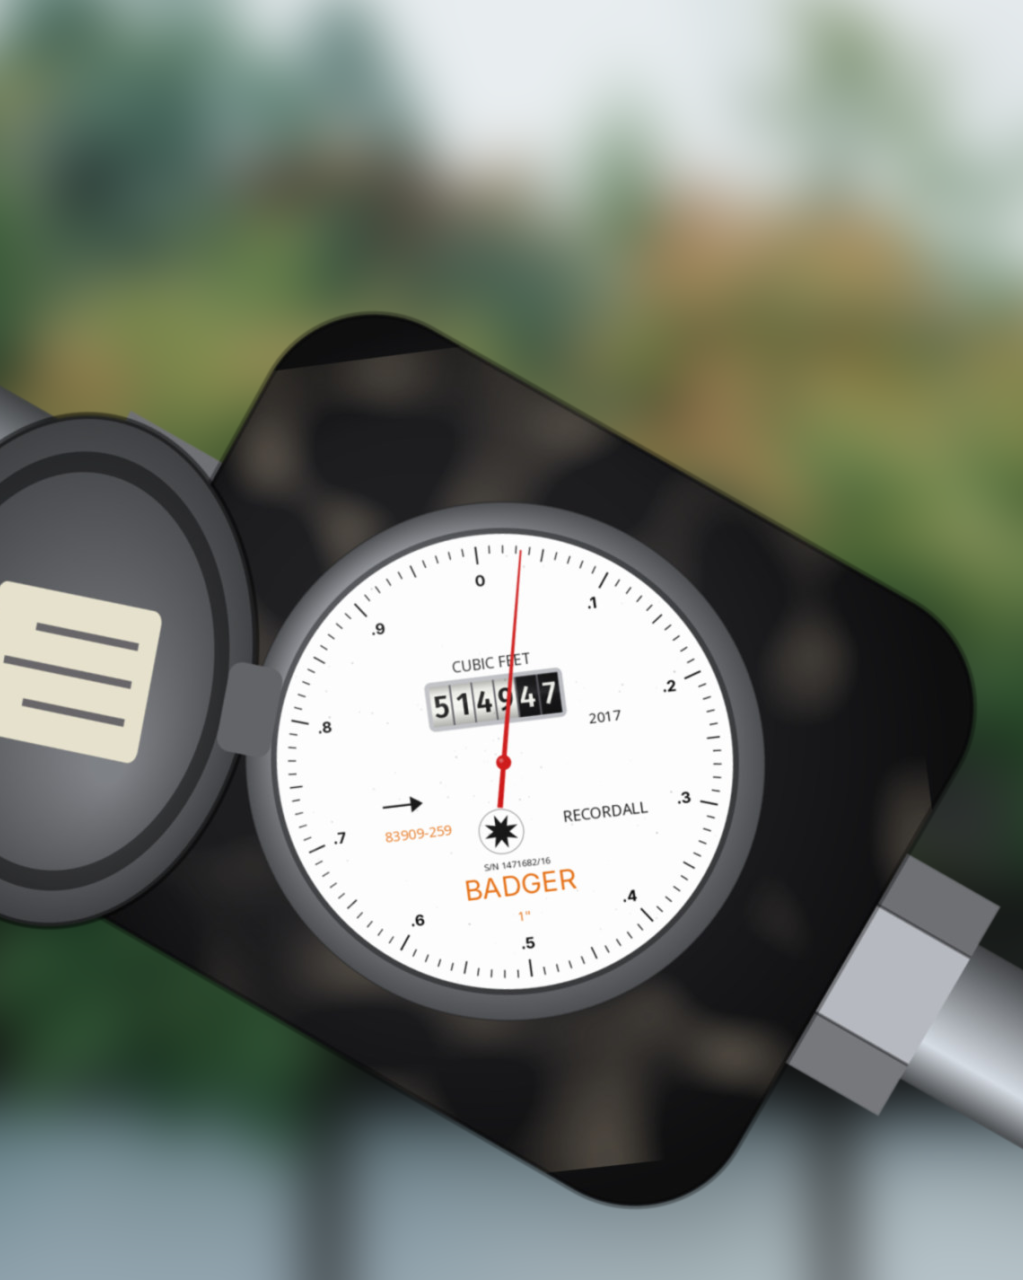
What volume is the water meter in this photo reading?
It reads 514947.03 ft³
